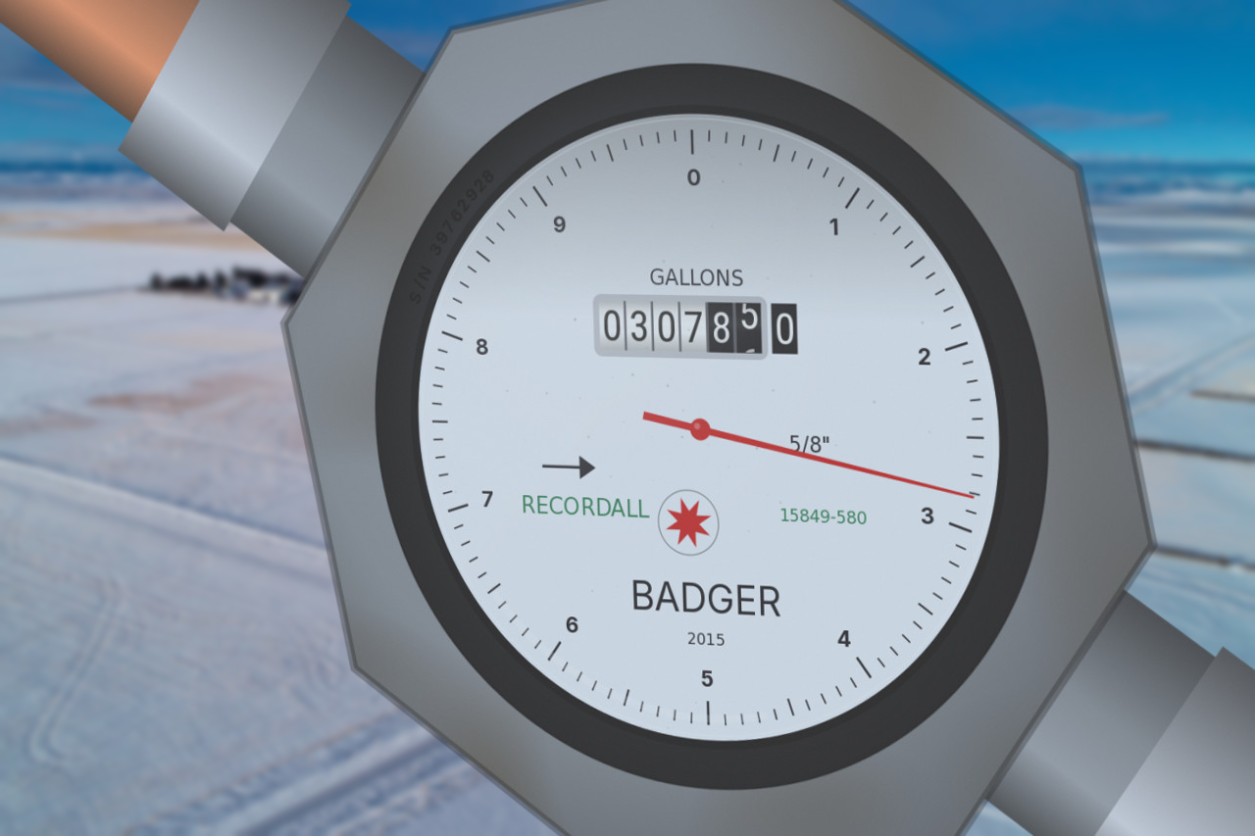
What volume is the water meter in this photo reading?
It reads 307852.8 gal
